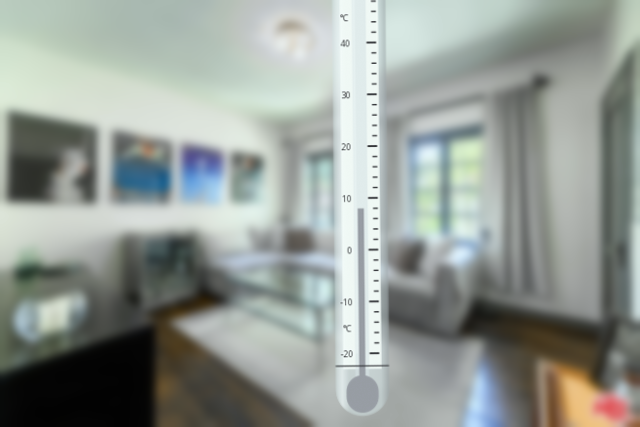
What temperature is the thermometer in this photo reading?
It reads 8 °C
